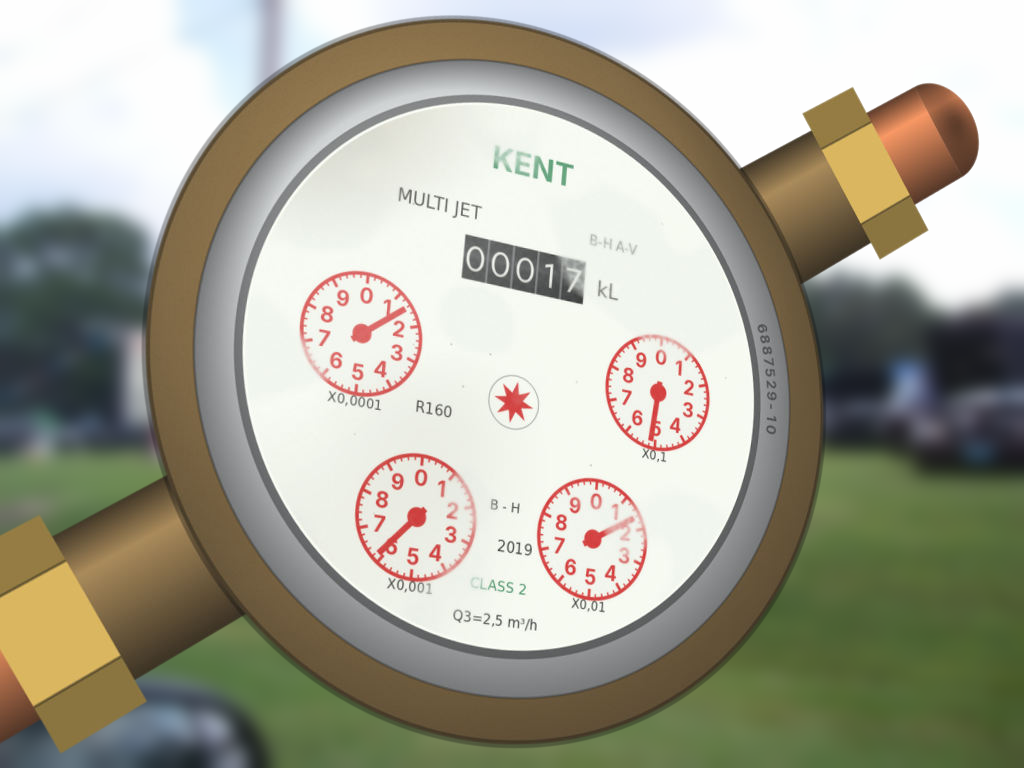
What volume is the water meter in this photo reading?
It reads 17.5161 kL
